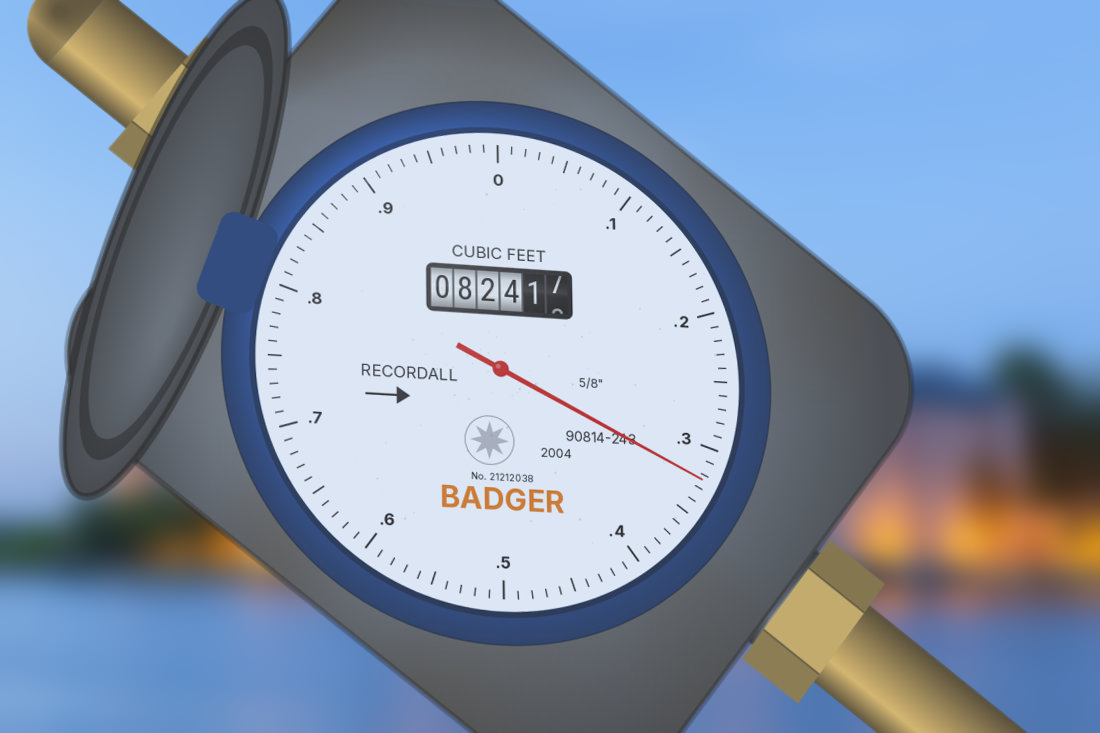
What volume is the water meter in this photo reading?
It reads 82417.32 ft³
